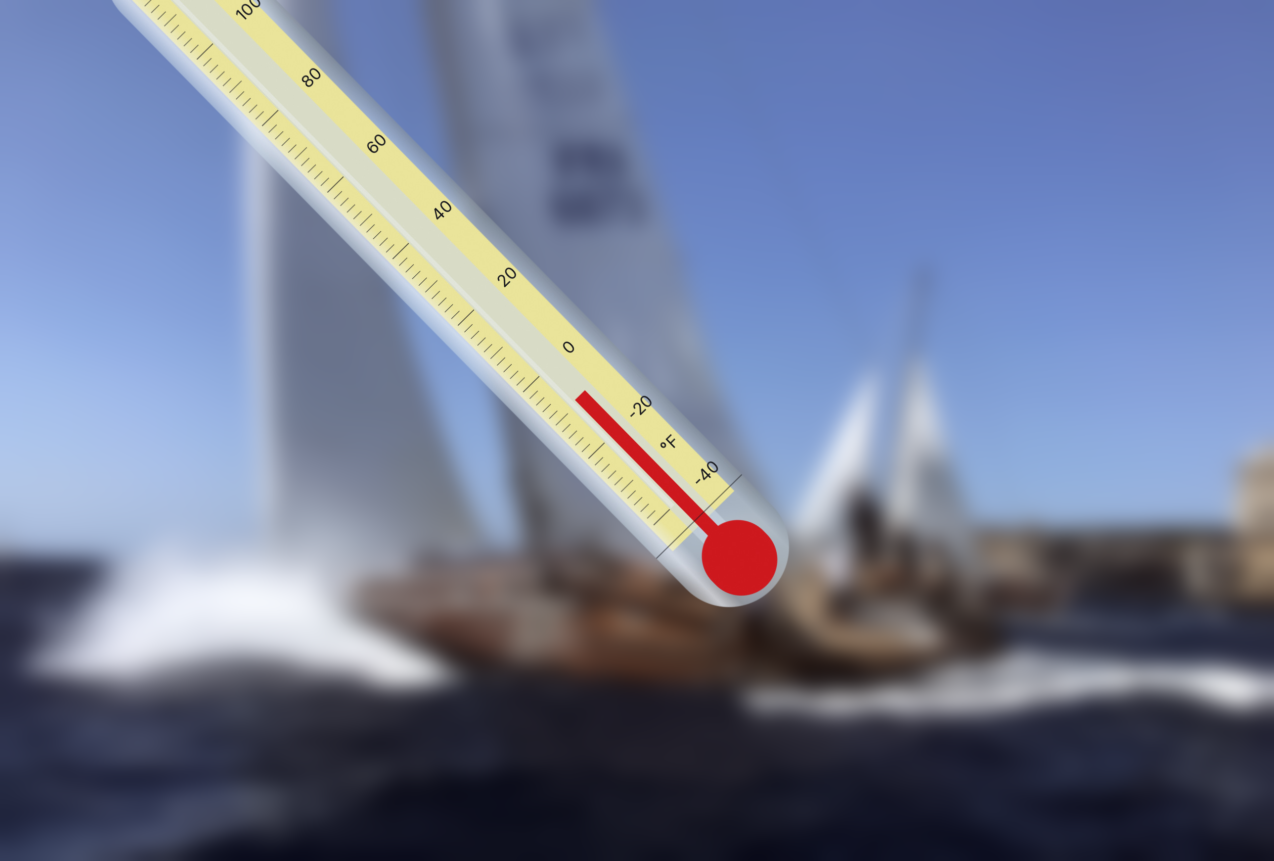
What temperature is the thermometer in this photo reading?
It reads -9 °F
